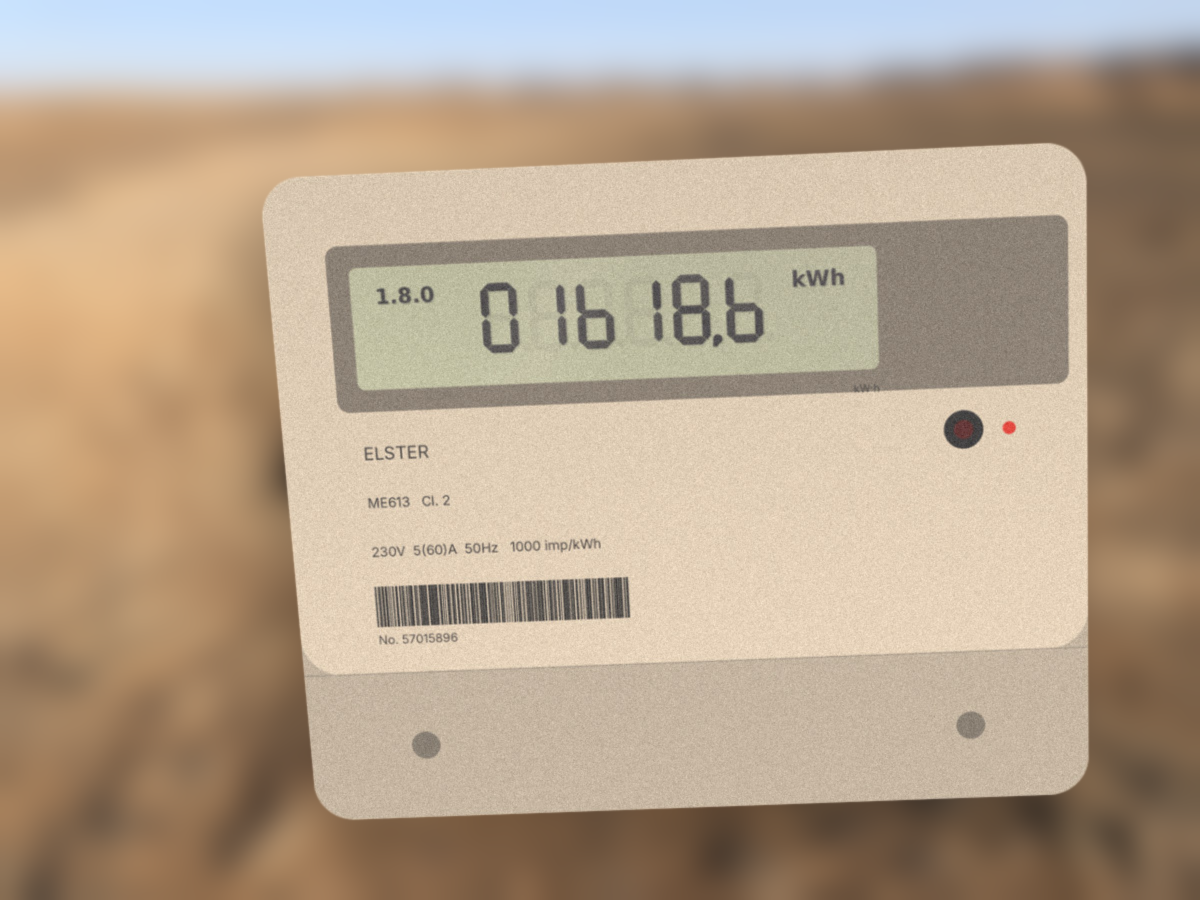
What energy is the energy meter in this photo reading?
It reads 1618.6 kWh
